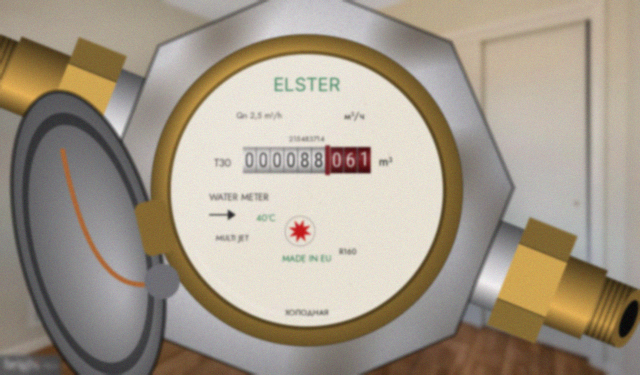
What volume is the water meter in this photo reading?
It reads 88.061 m³
